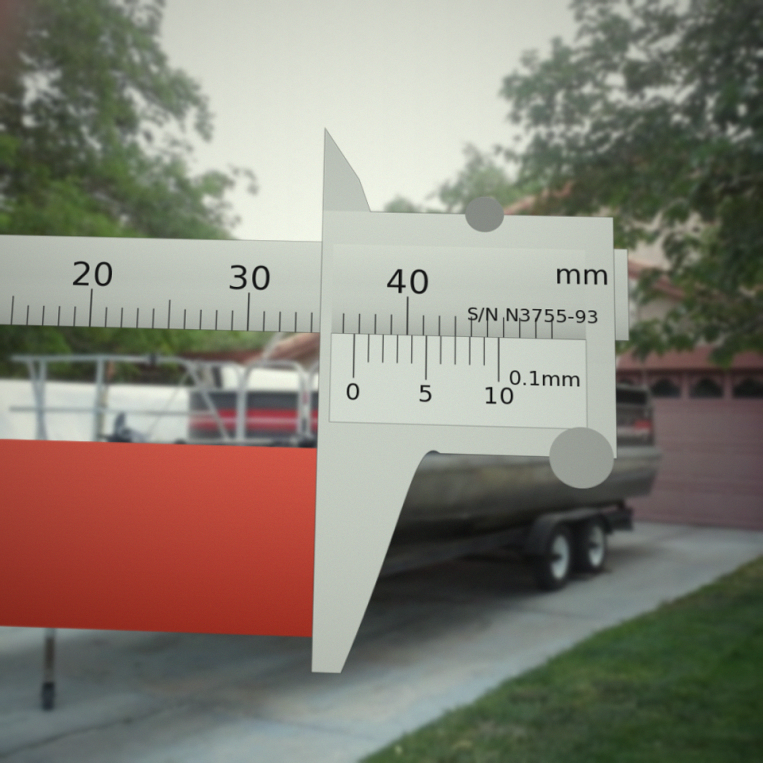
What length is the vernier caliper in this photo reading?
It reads 36.7 mm
